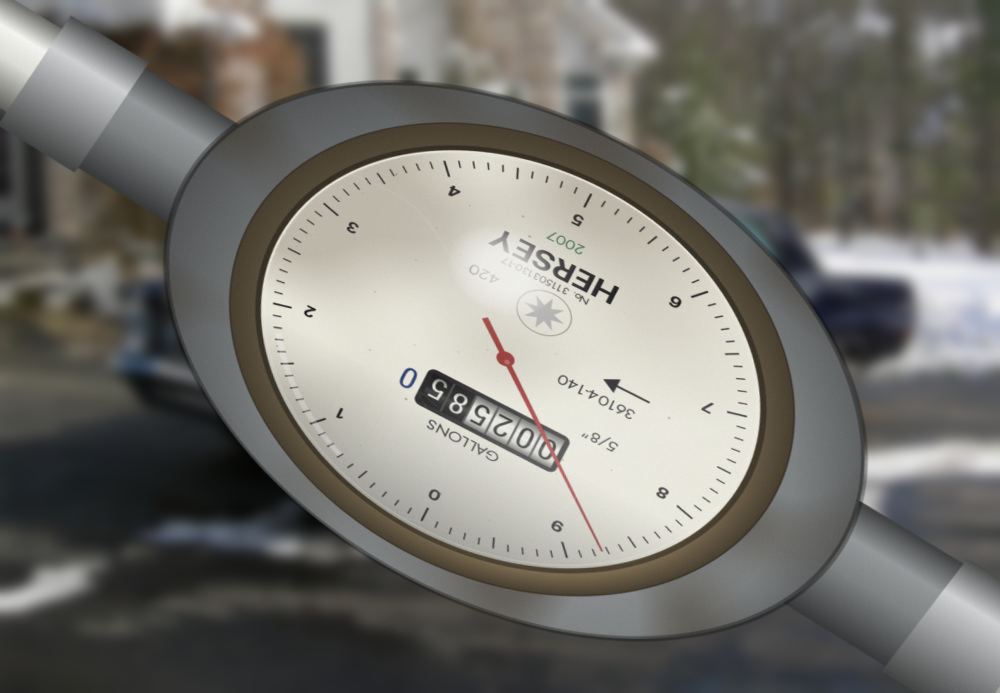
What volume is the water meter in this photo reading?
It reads 25848.7 gal
